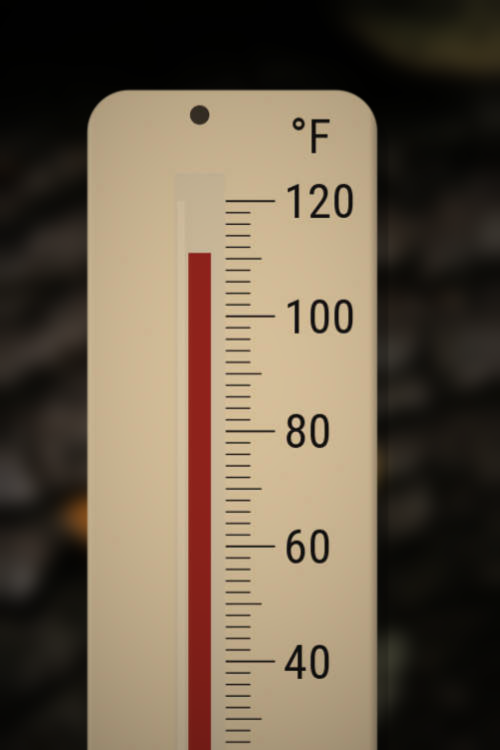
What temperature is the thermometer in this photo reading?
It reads 111 °F
